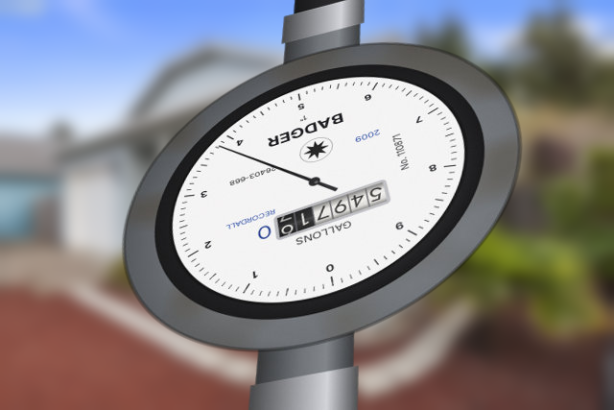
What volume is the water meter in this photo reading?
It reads 5497163.8 gal
